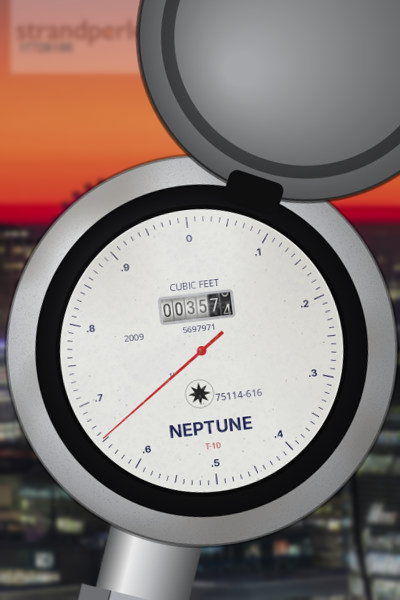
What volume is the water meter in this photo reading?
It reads 3573.65 ft³
